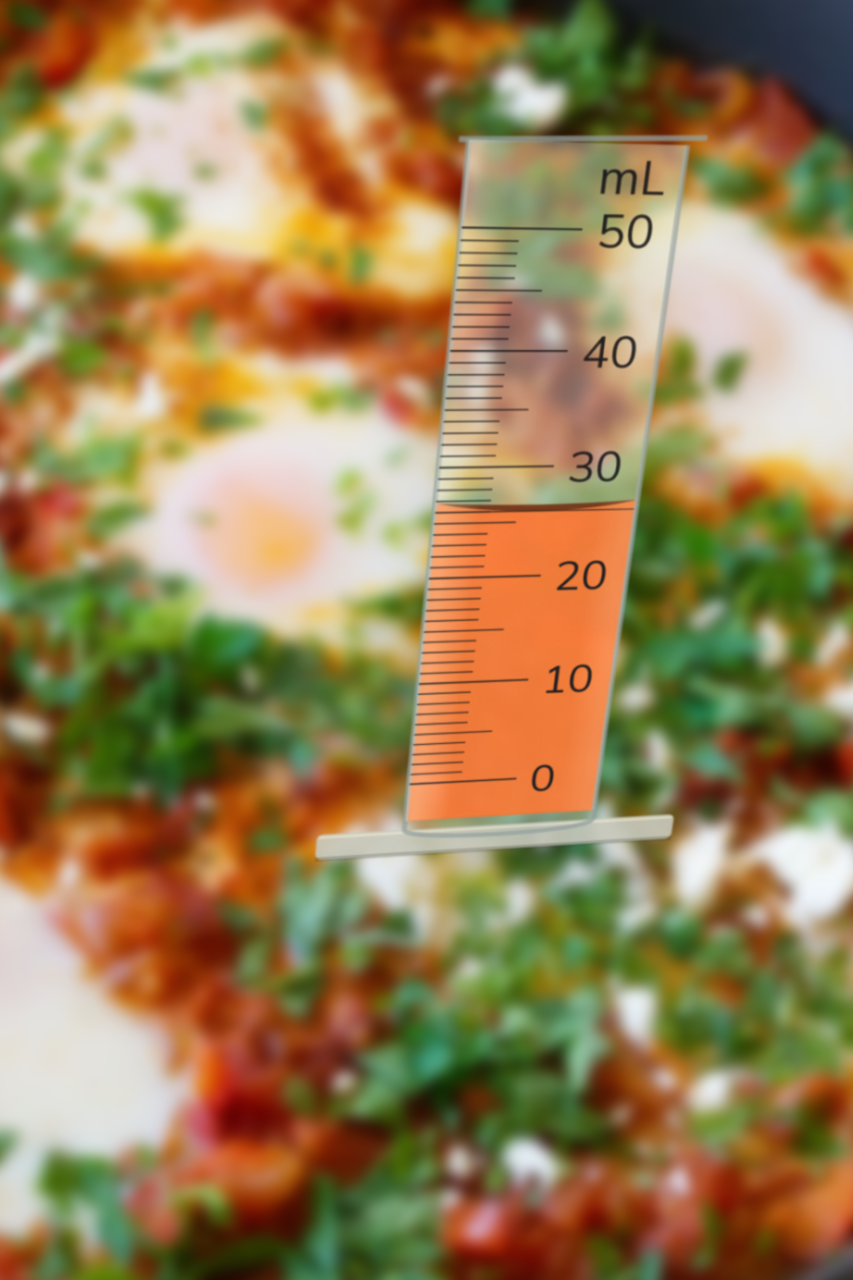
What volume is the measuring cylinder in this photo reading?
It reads 26 mL
